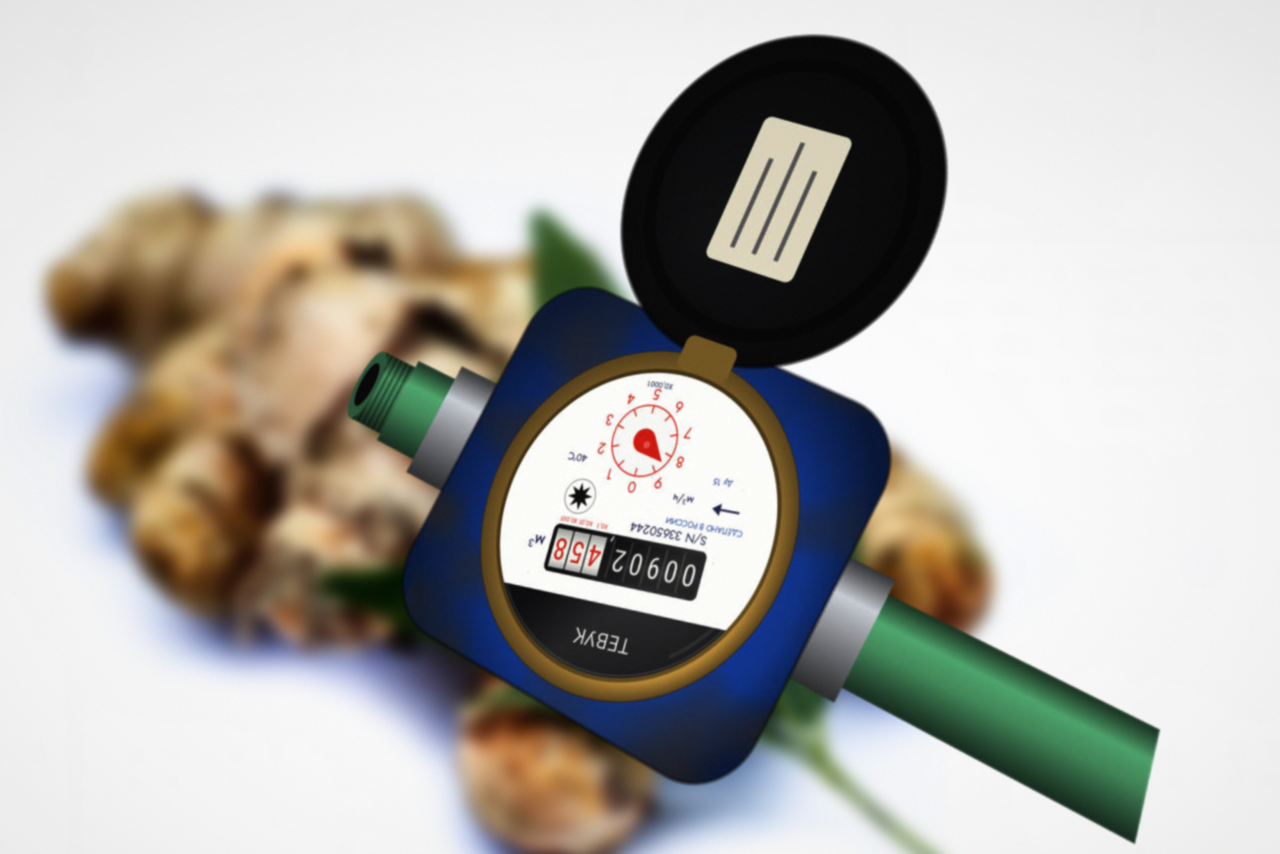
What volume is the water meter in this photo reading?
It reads 902.4588 m³
